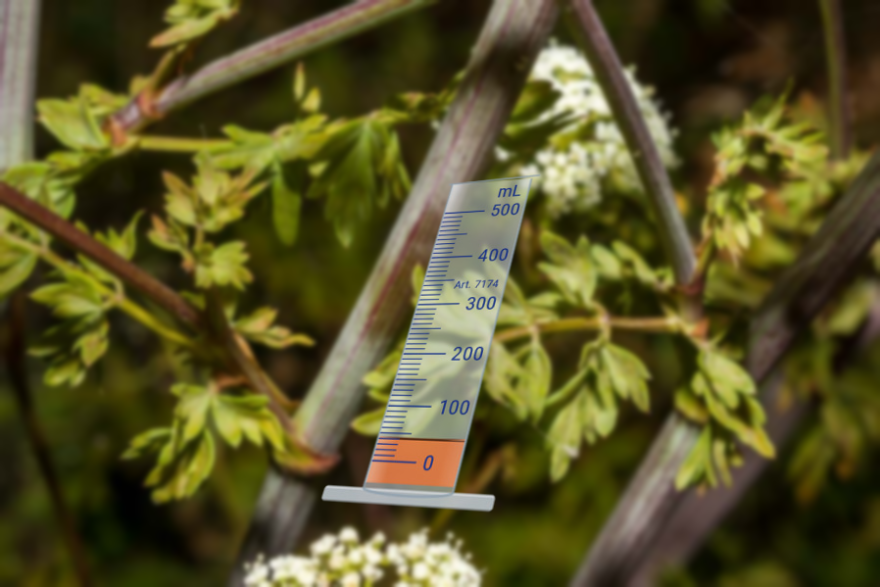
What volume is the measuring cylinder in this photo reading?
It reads 40 mL
